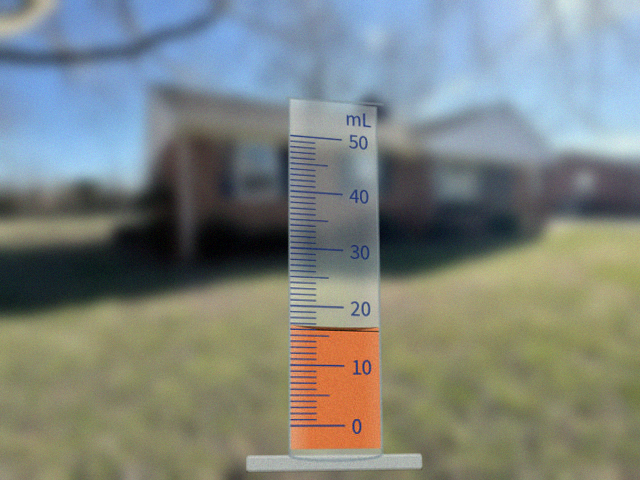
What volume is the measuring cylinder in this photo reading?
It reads 16 mL
